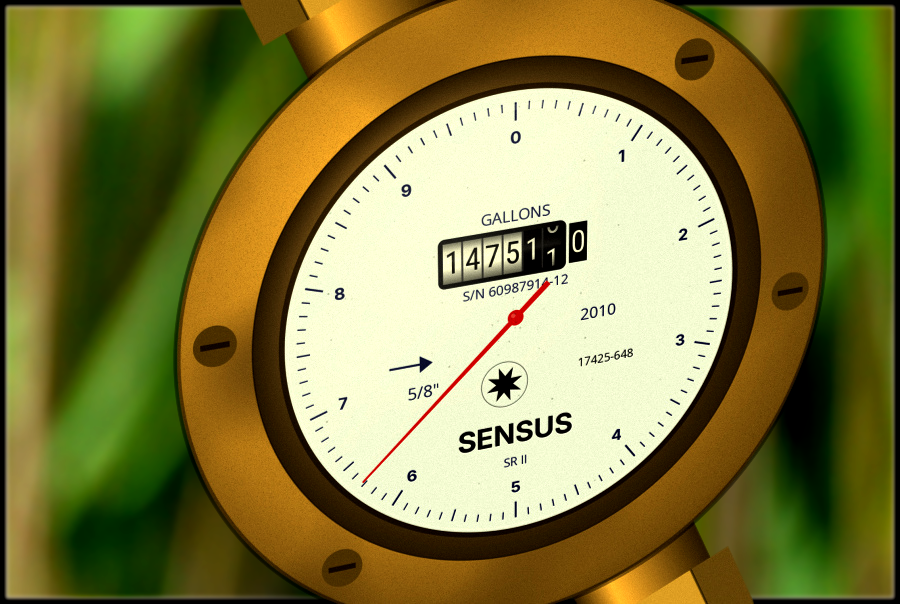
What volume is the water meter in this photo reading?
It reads 1475106.3 gal
